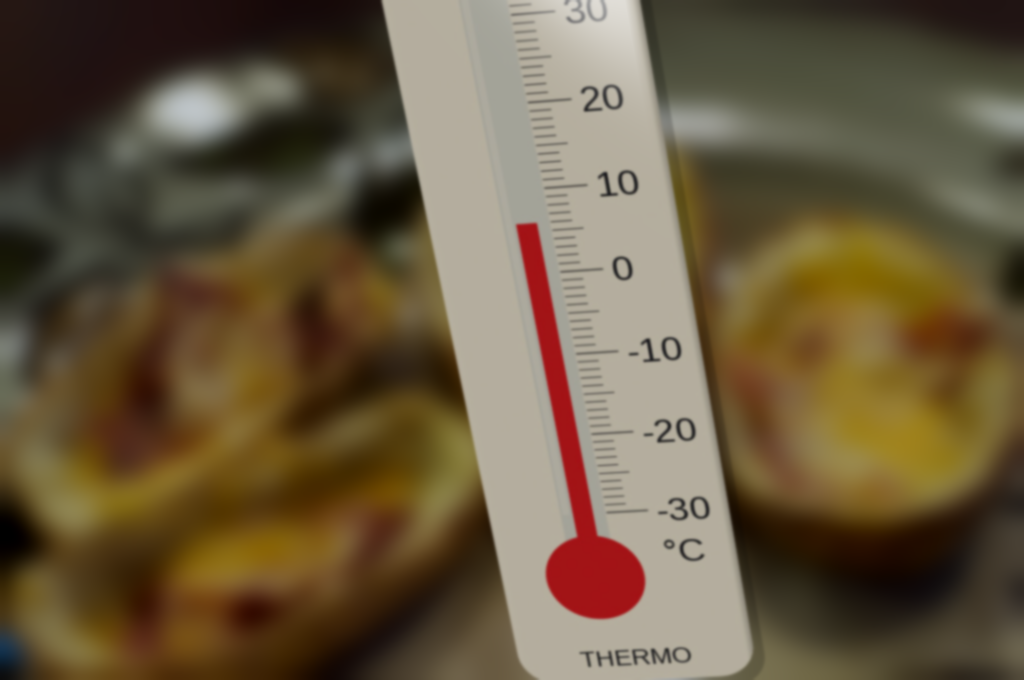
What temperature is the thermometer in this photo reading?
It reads 6 °C
